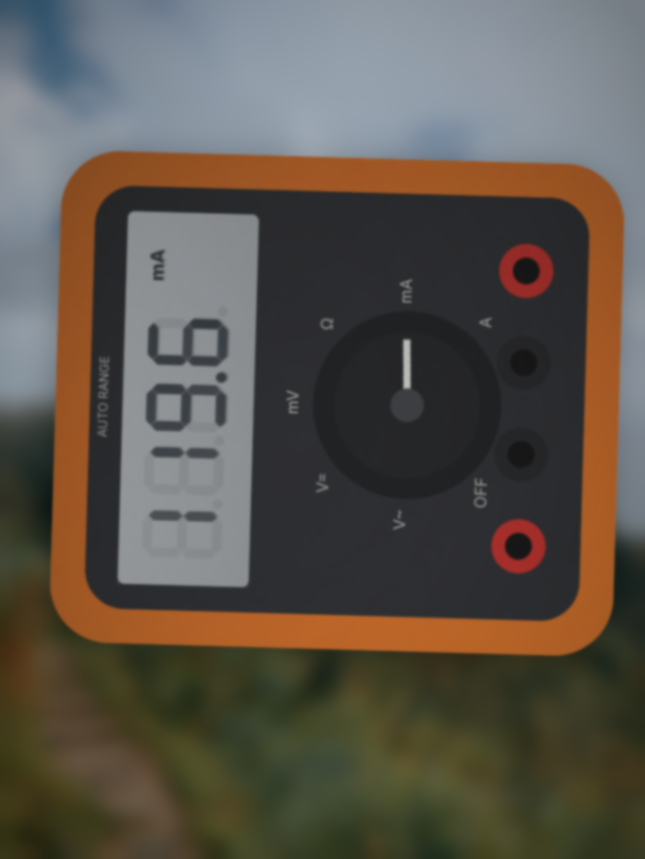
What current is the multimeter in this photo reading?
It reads 119.6 mA
